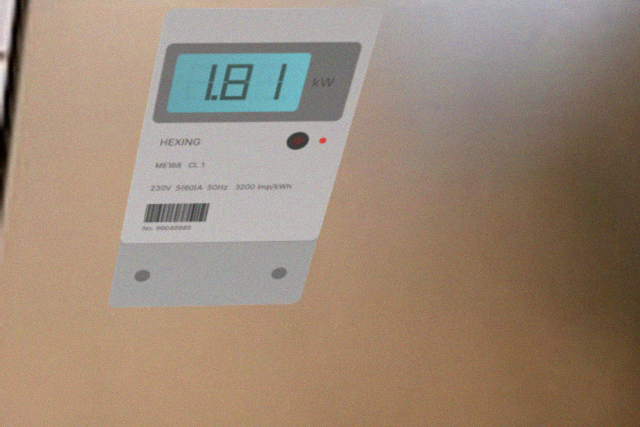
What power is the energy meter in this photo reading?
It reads 1.81 kW
